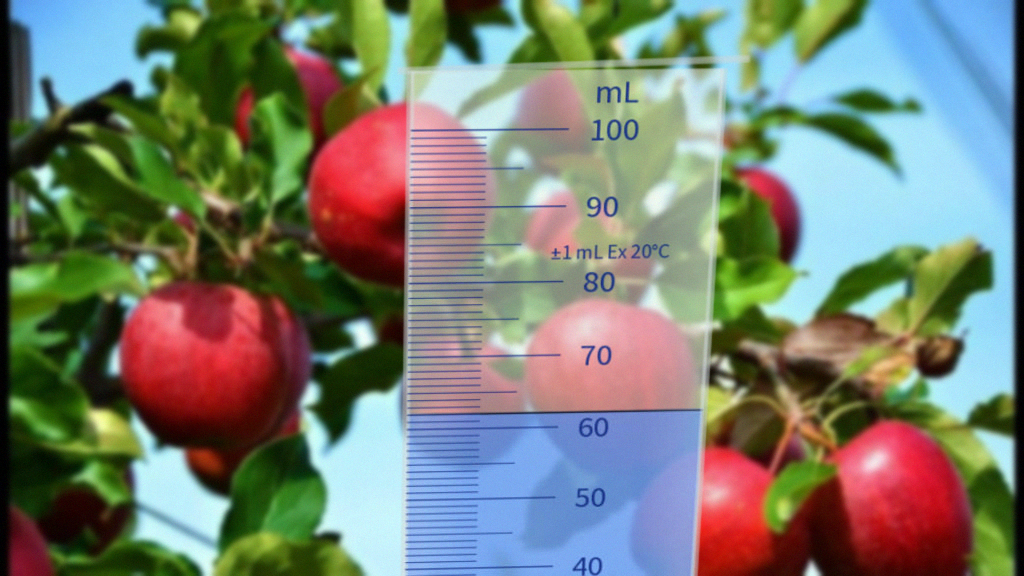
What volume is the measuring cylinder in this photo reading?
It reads 62 mL
